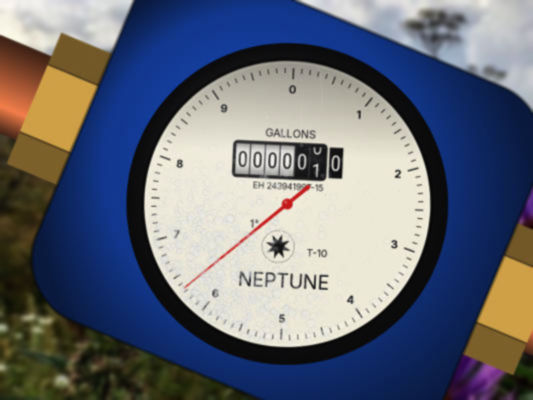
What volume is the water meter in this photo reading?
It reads 6.3 gal
